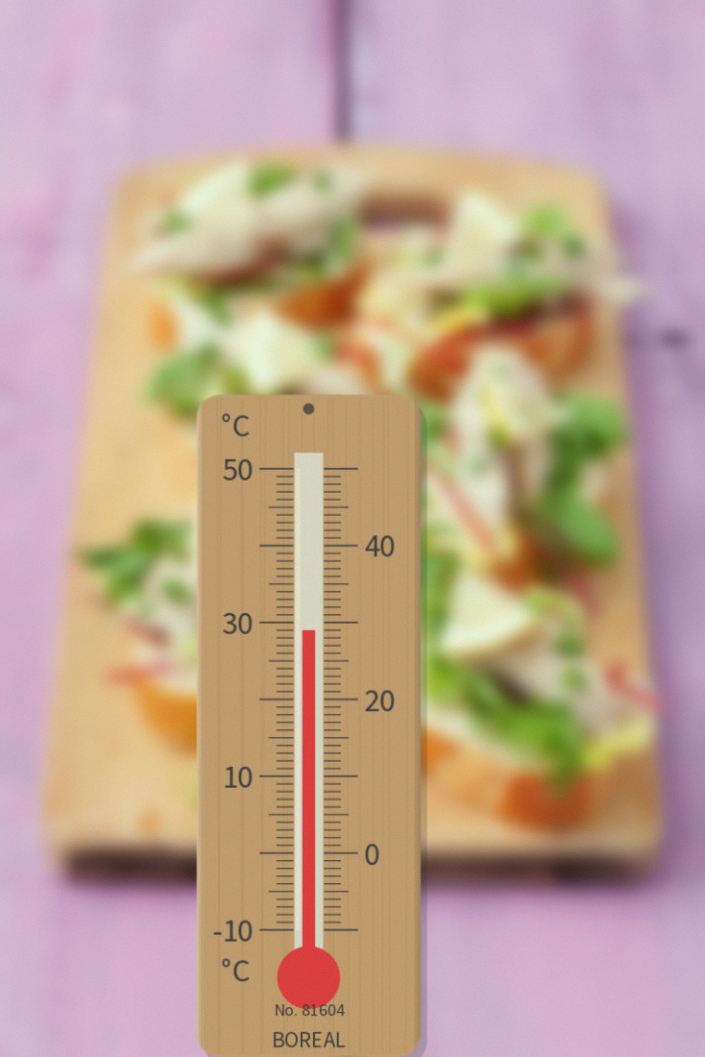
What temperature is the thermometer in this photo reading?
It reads 29 °C
